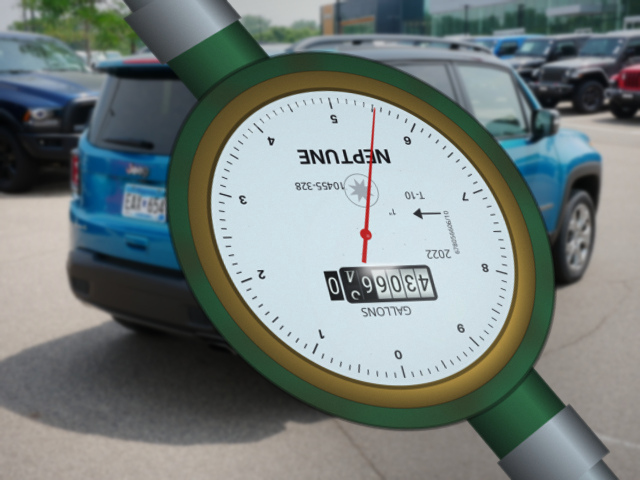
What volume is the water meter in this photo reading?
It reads 4306635.5 gal
